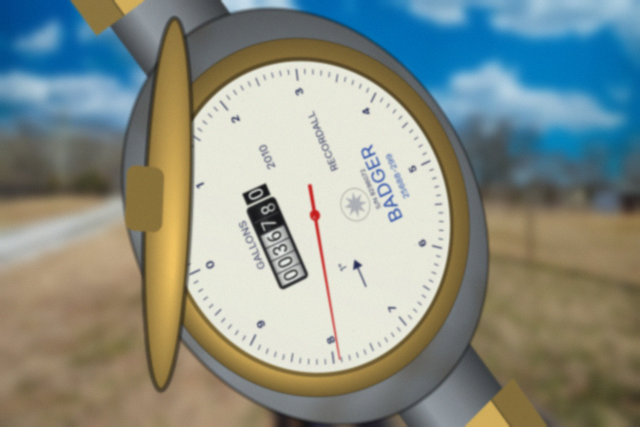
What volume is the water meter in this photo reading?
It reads 36777.9 gal
